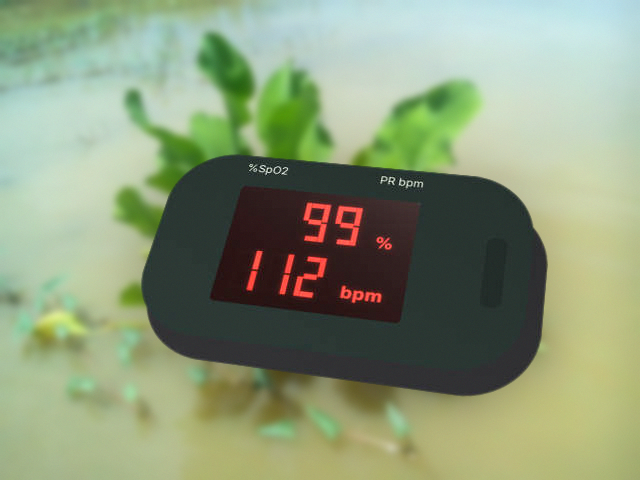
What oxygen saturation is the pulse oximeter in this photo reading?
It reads 99 %
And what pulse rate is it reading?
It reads 112 bpm
